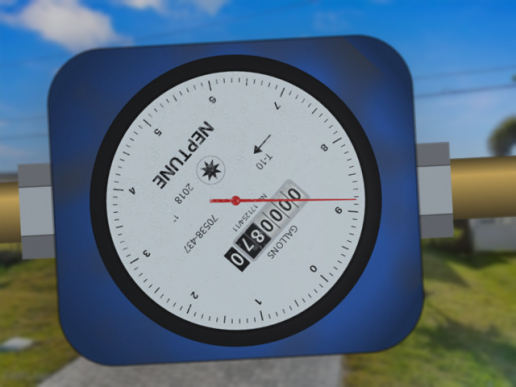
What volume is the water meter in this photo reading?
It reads 868.8 gal
